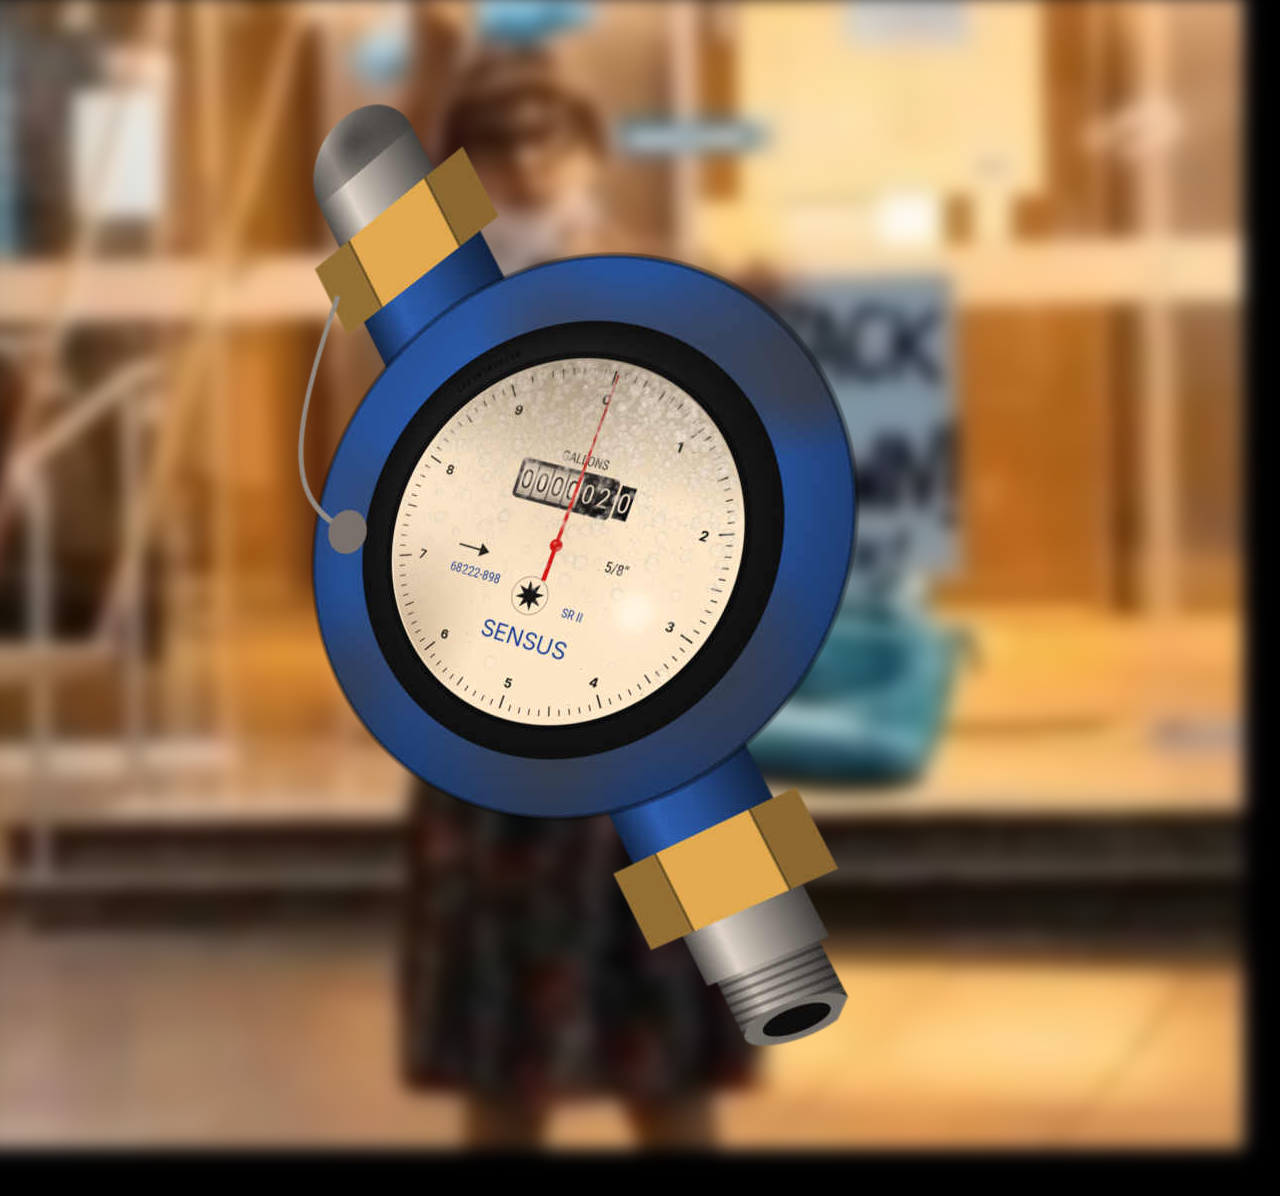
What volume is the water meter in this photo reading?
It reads 20.0 gal
